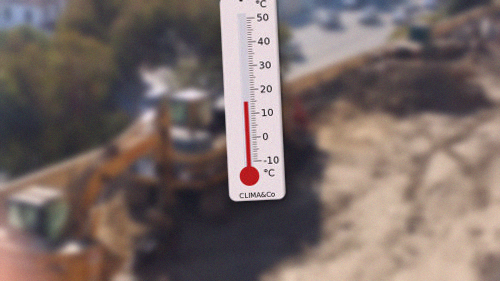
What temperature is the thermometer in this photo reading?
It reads 15 °C
